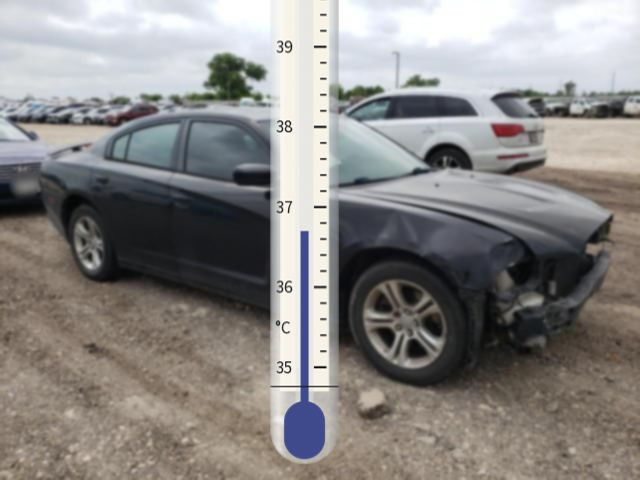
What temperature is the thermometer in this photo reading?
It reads 36.7 °C
